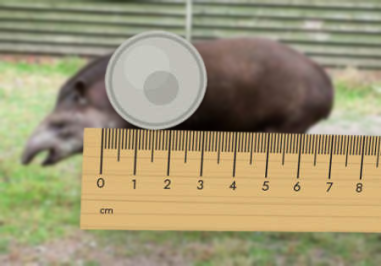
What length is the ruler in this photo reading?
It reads 3 cm
